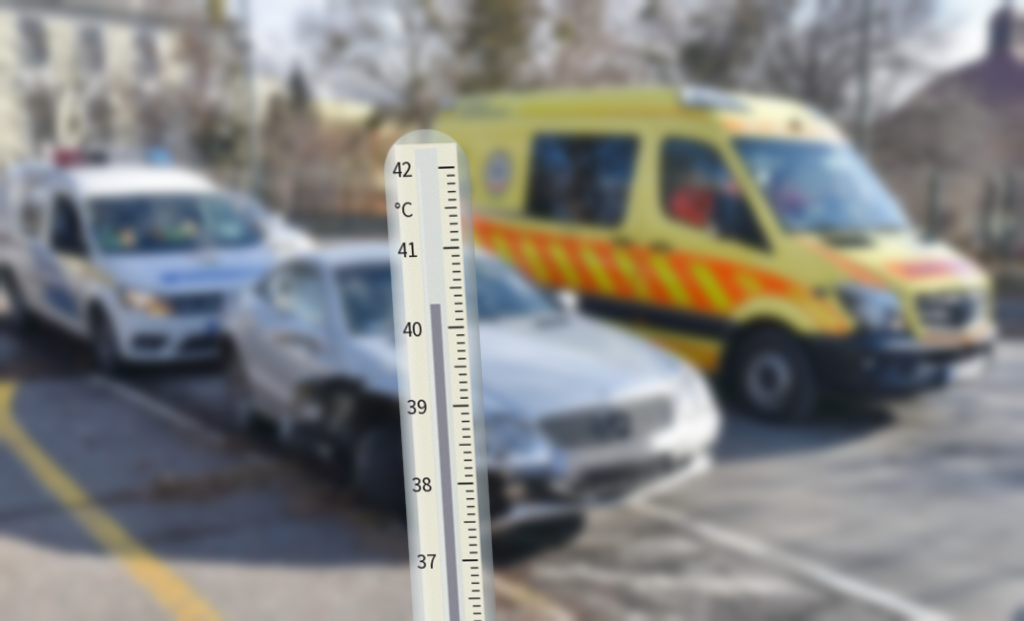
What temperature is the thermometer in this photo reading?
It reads 40.3 °C
